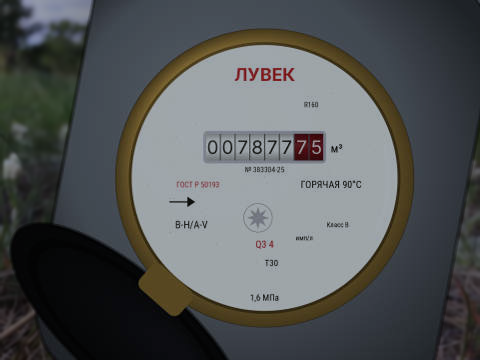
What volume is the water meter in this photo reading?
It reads 7877.75 m³
